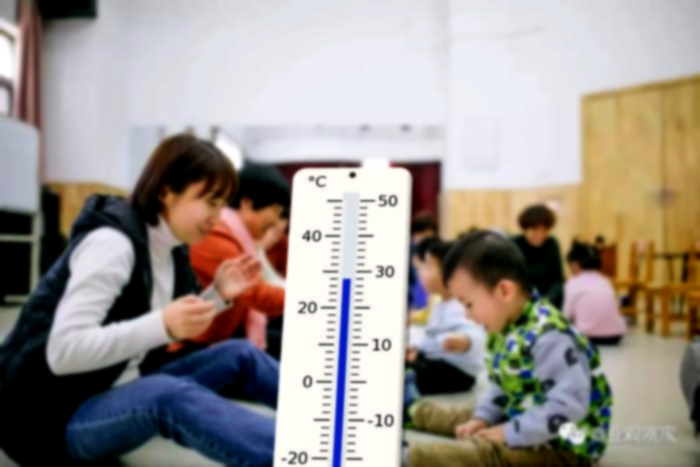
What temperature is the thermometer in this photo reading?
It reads 28 °C
